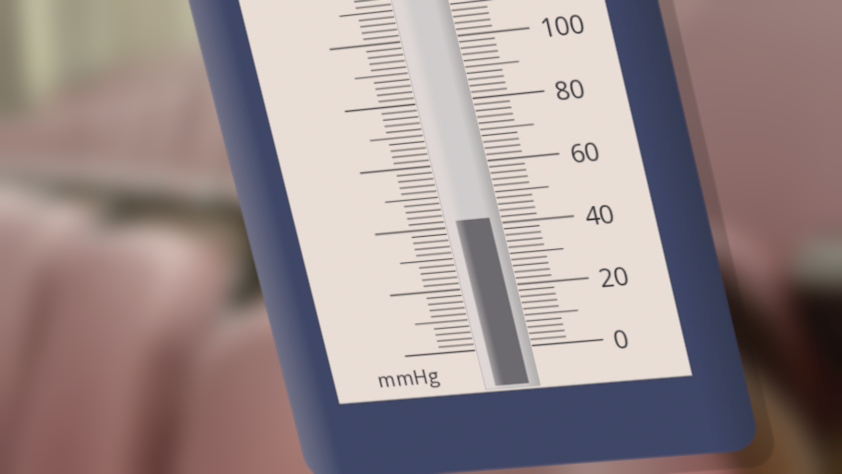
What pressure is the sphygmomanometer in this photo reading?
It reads 42 mmHg
